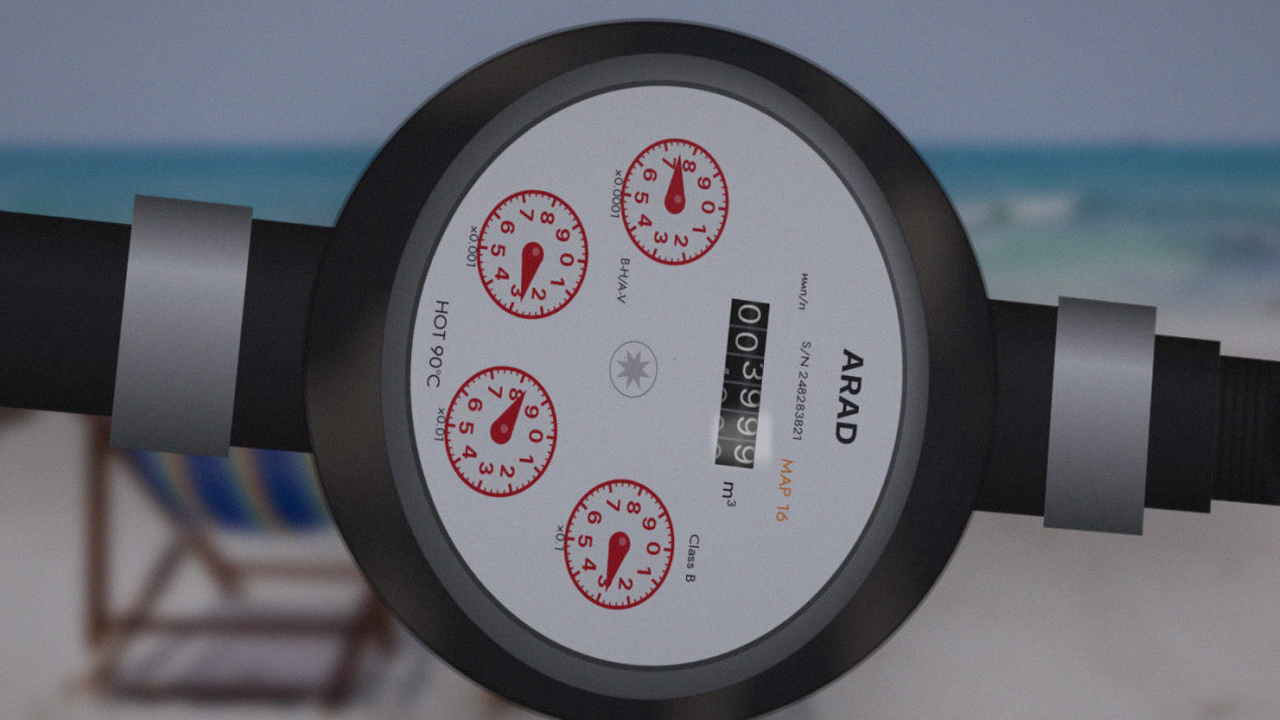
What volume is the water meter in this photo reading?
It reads 3999.2827 m³
